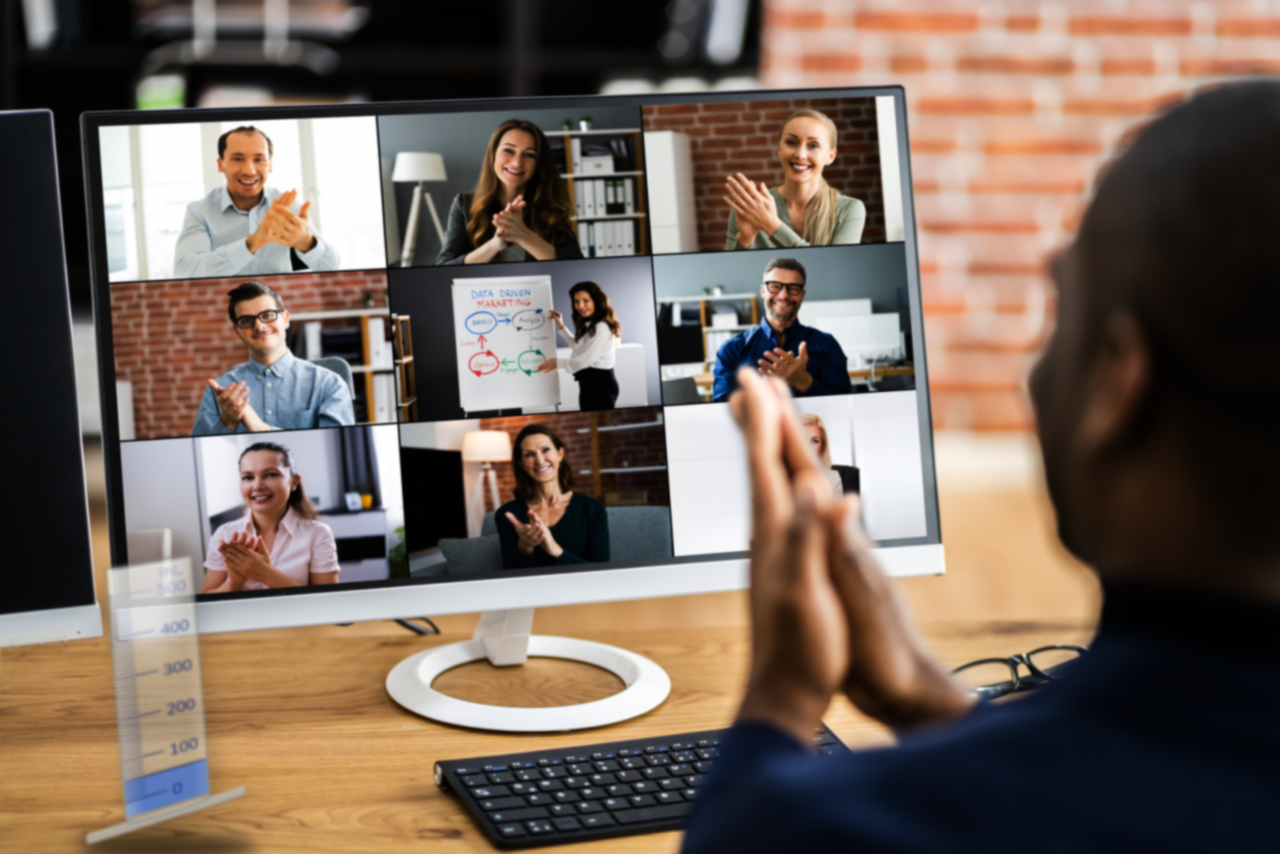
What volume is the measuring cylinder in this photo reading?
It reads 50 mL
